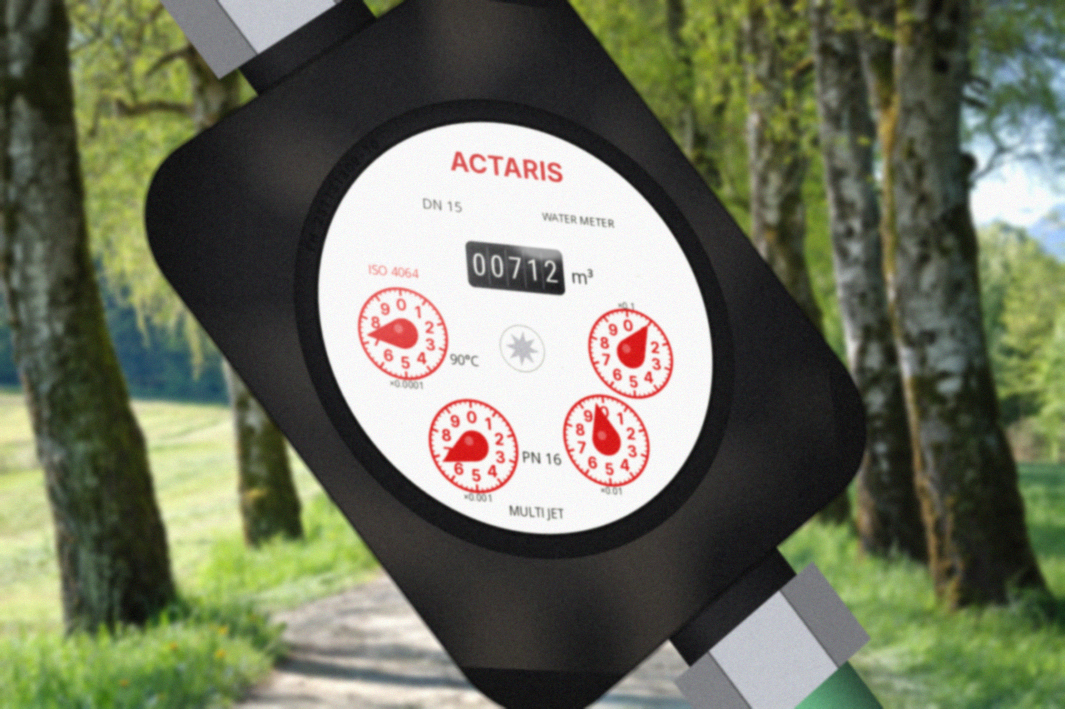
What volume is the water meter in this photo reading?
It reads 712.0967 m³
